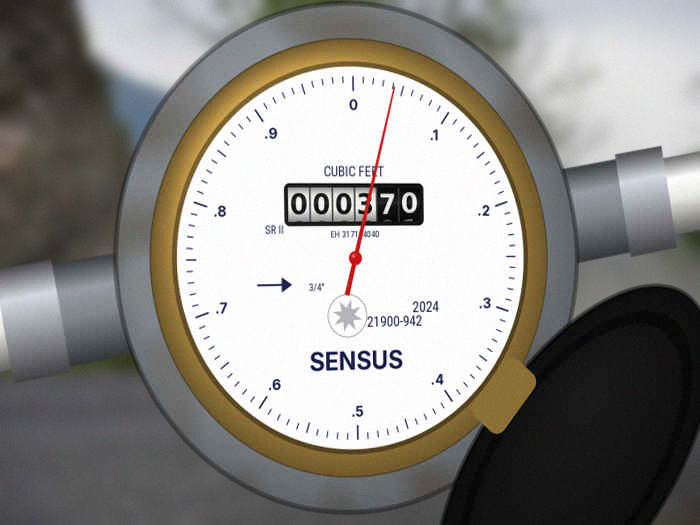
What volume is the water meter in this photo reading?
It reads 370.04 ft³
